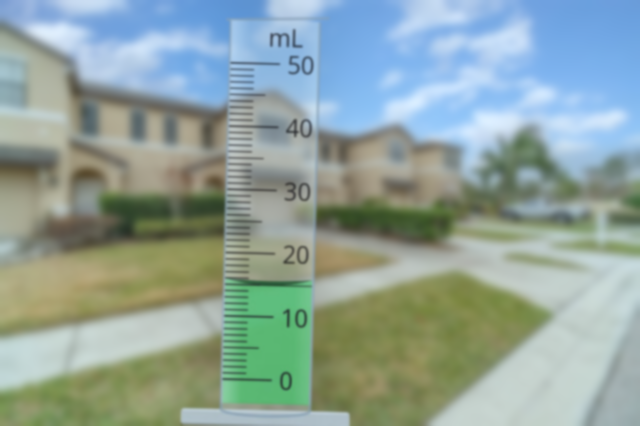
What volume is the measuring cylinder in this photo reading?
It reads 15 mL
